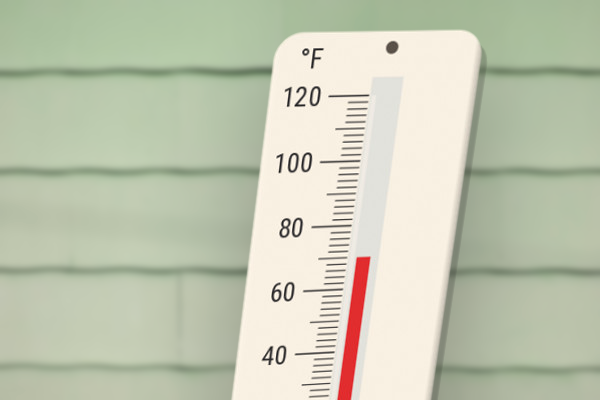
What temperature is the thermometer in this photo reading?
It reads 70 °F
